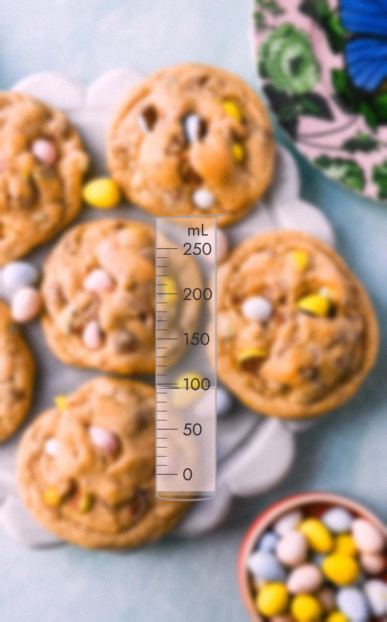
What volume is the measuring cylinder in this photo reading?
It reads 95 mL
